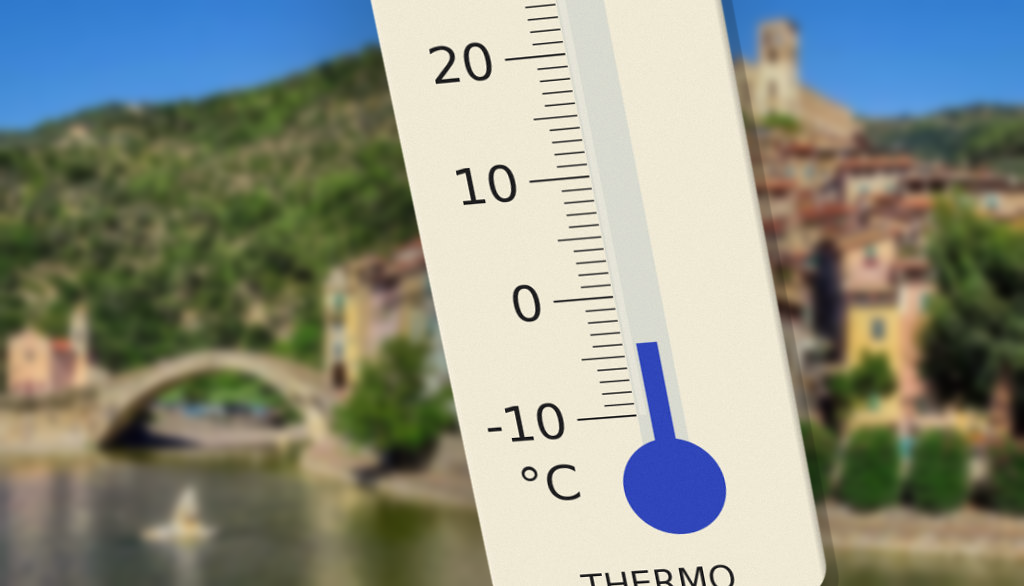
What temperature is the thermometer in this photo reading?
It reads -4 °C
